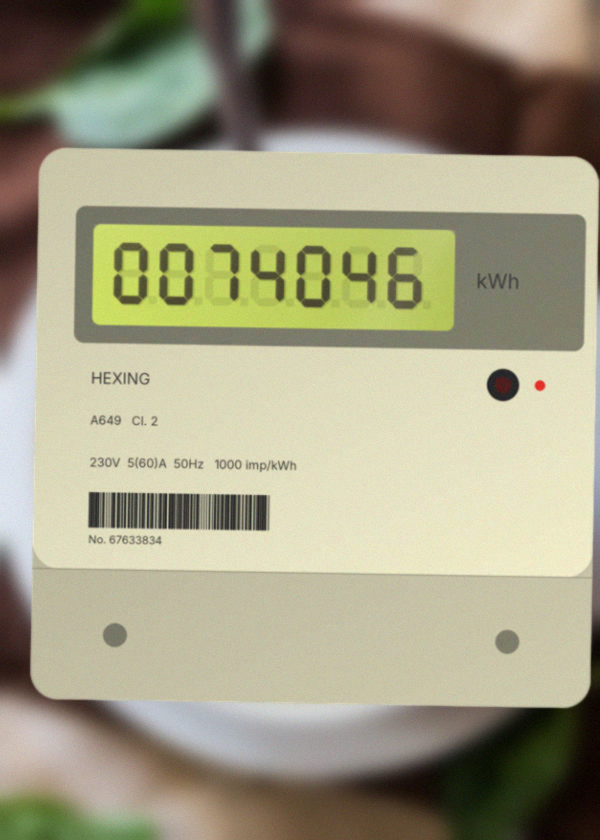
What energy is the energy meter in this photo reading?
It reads 74046 kWh
